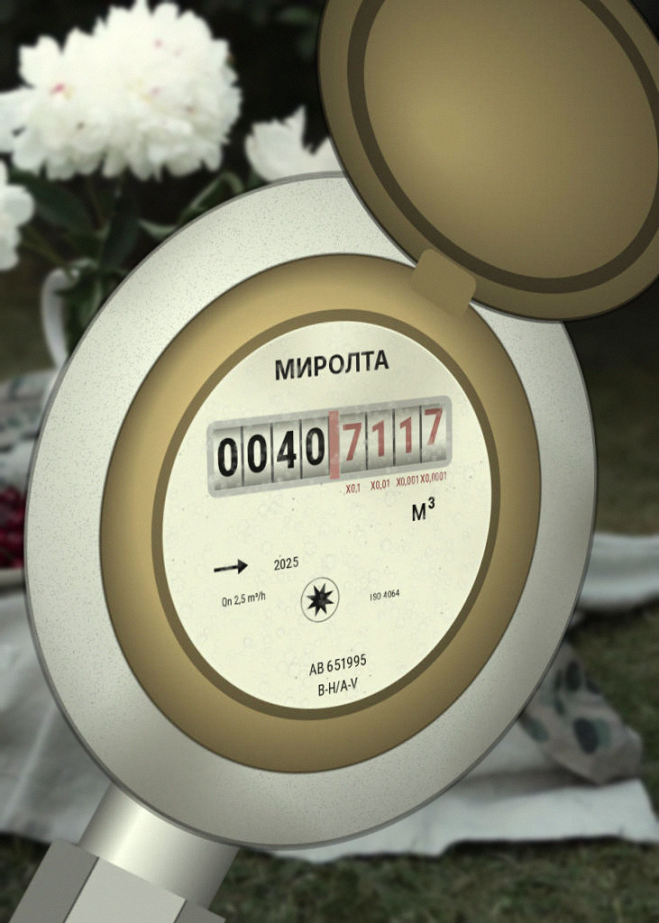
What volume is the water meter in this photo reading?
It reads 40.7117 m³
